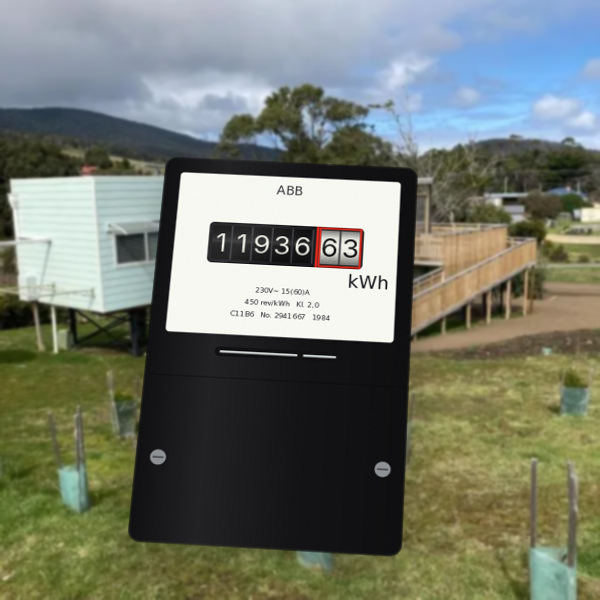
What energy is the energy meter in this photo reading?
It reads 11936.63 kWh
